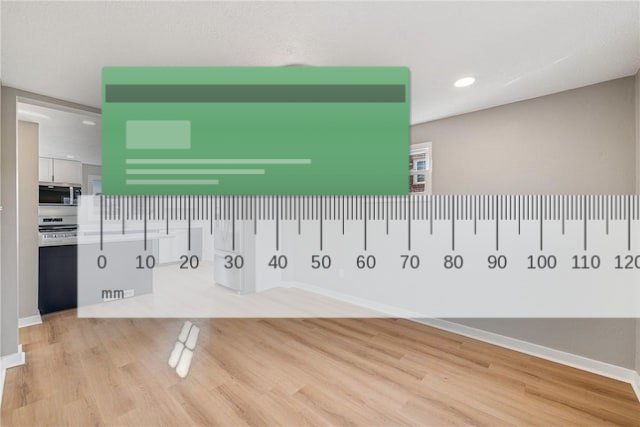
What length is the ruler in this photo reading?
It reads 70 mm
